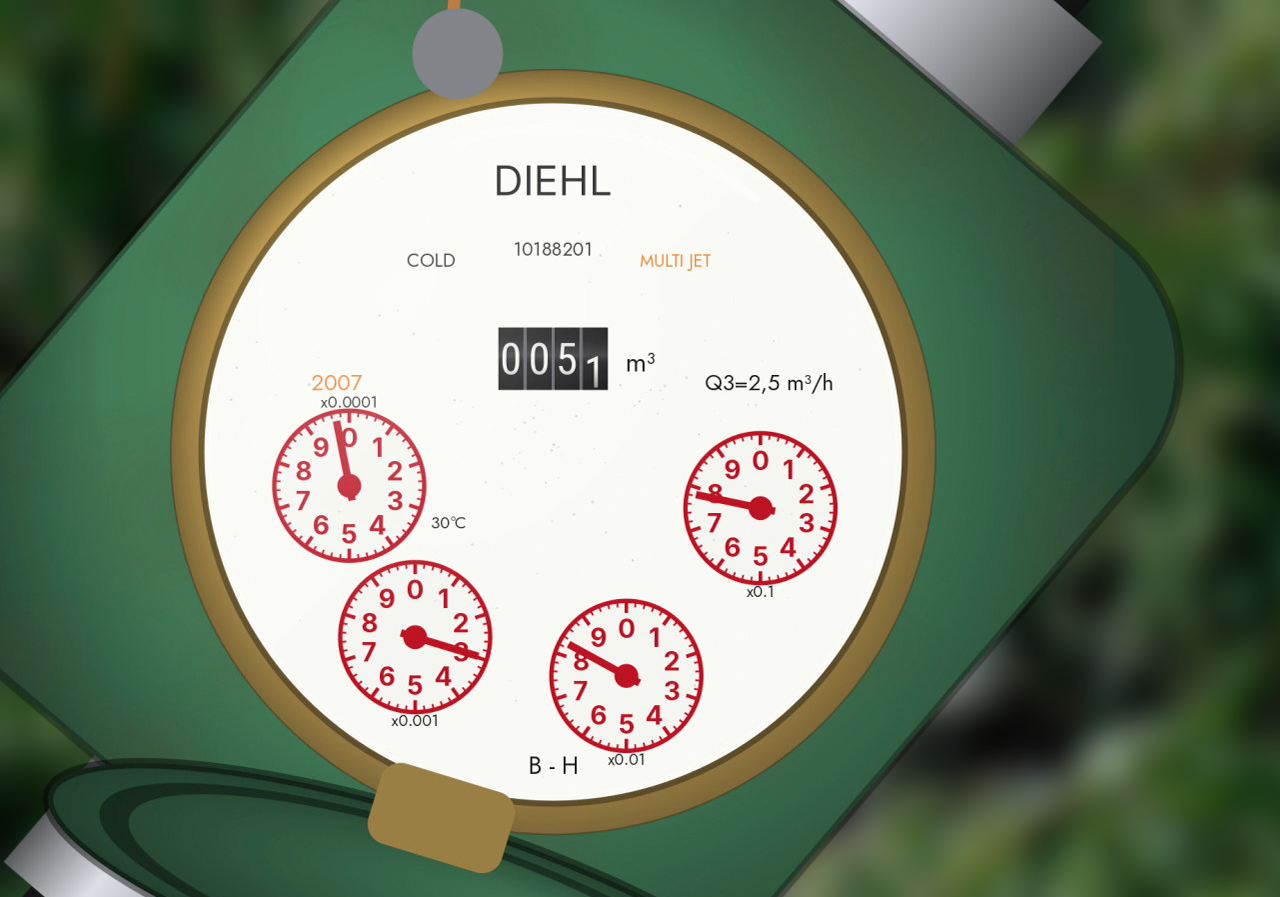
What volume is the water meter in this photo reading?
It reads 50.7829 m³
